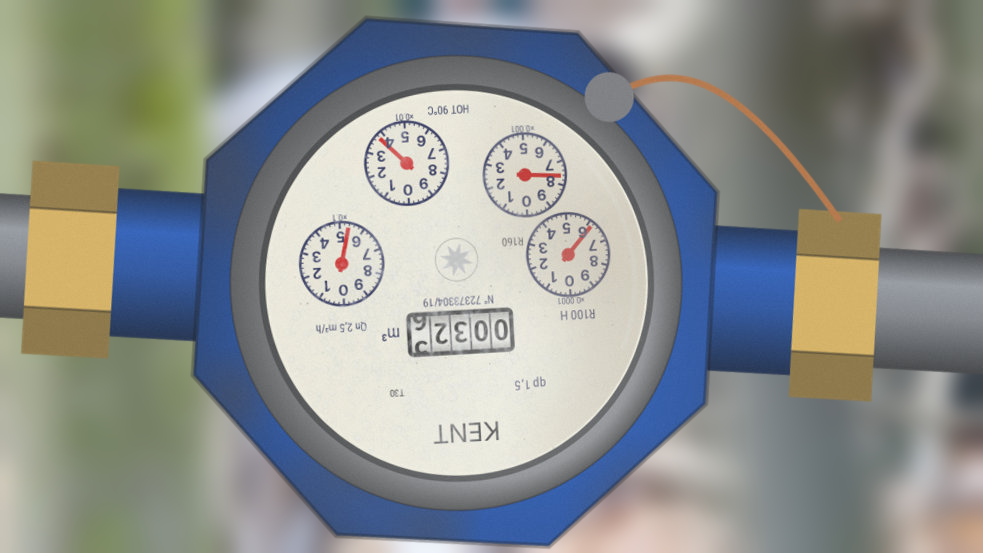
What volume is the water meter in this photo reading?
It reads 325.5376 m³
